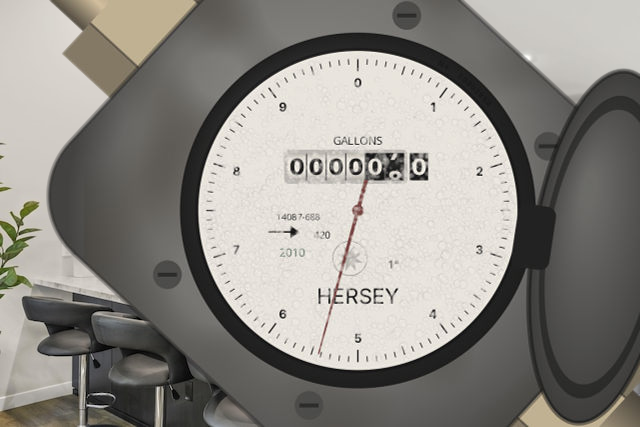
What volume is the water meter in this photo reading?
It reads 75.4 gal
